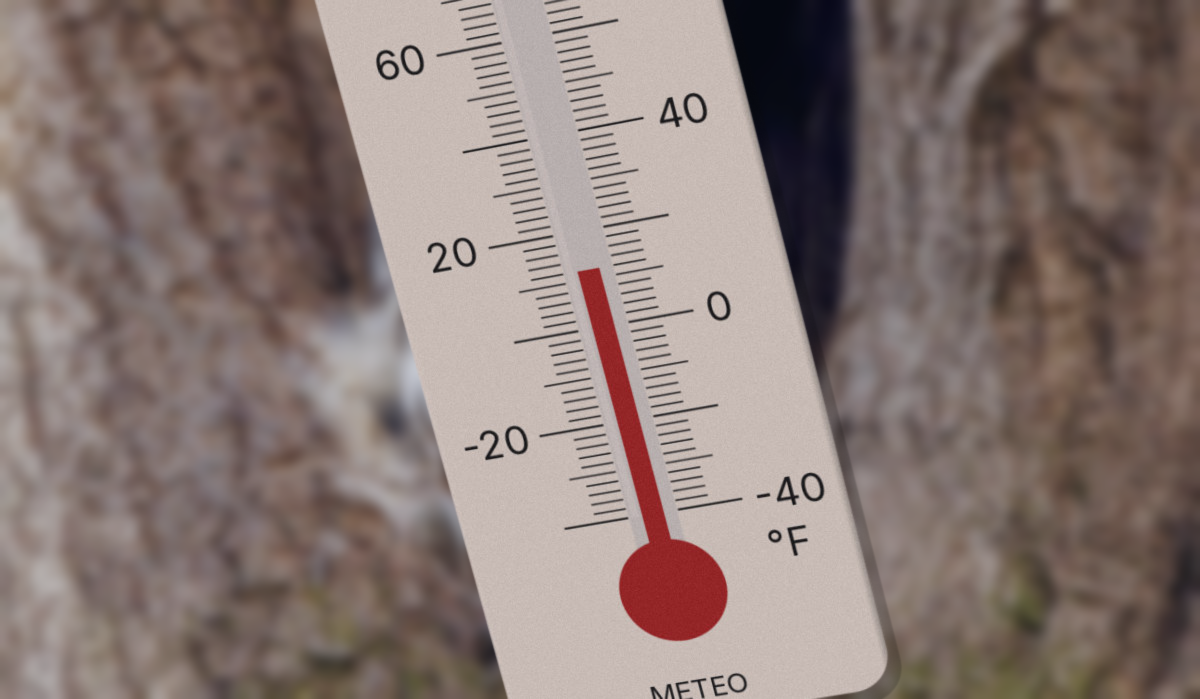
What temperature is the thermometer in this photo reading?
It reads 12 °F
